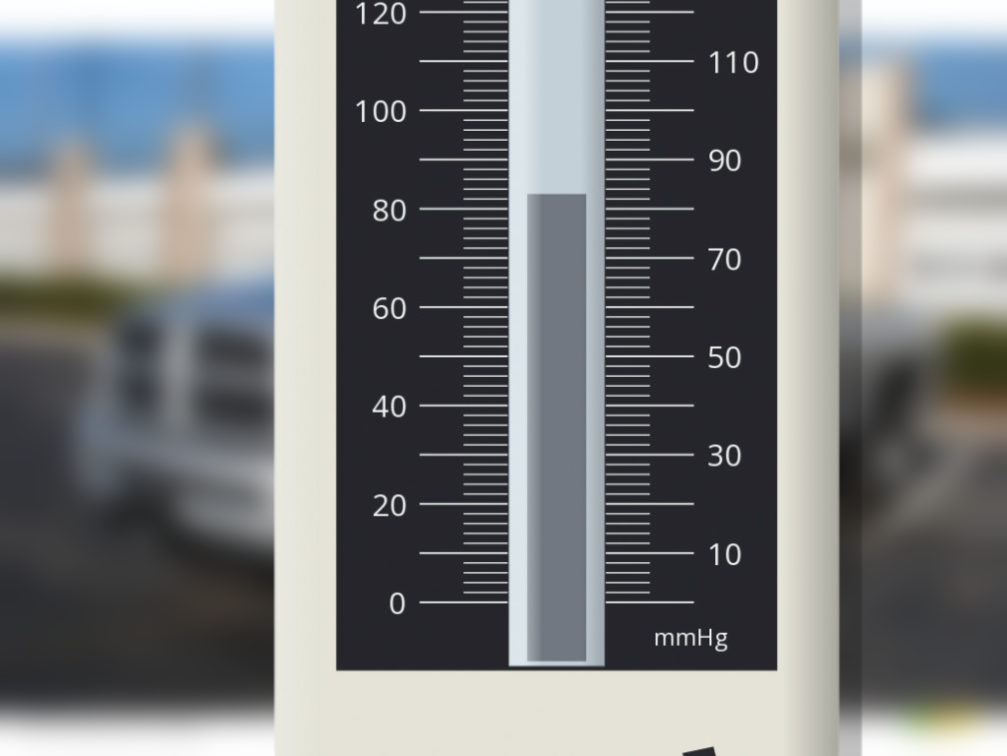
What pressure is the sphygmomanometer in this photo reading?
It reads 83 mmHg
